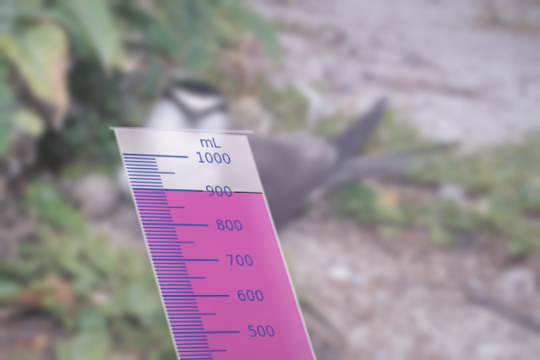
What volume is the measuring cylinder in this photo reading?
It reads 900 mL
